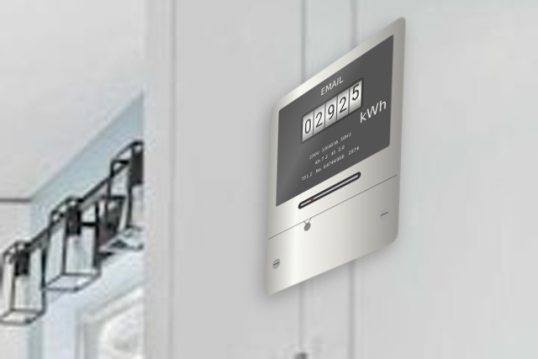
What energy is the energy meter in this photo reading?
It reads 2925 kWh
